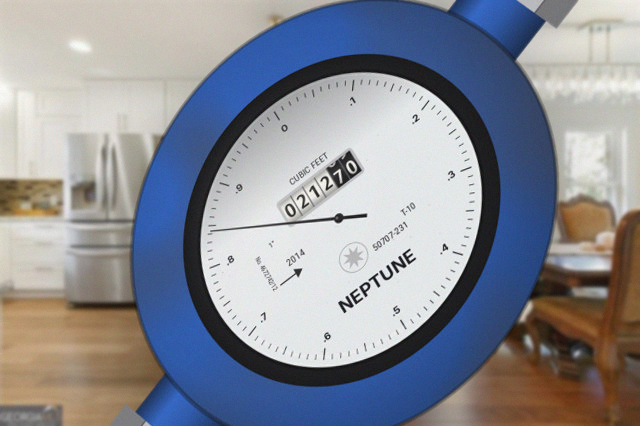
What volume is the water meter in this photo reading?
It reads 21269.84 ft³
